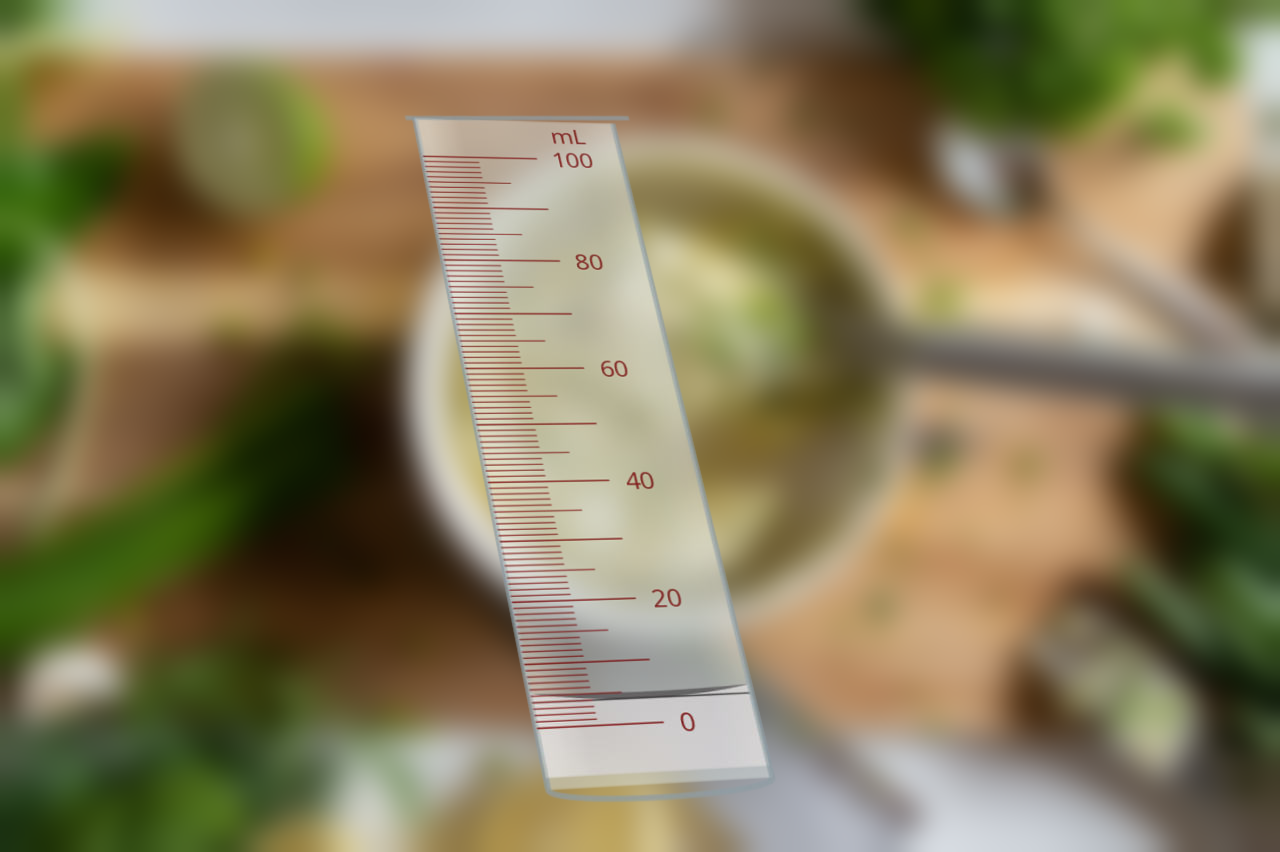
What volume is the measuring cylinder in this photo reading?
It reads 4 mL
